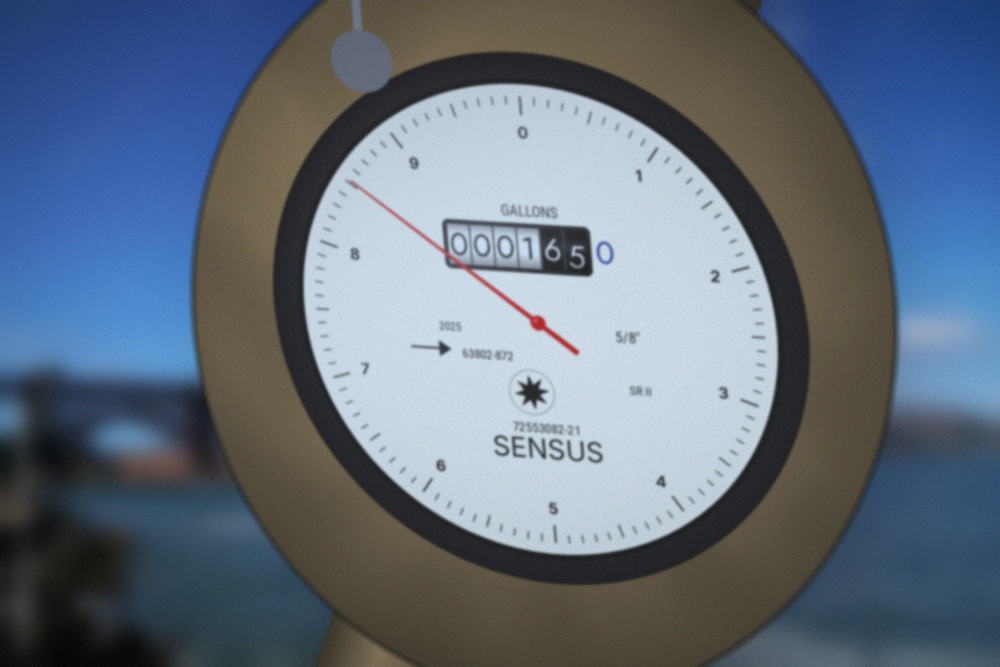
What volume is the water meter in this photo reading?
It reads 1648.5 gal
